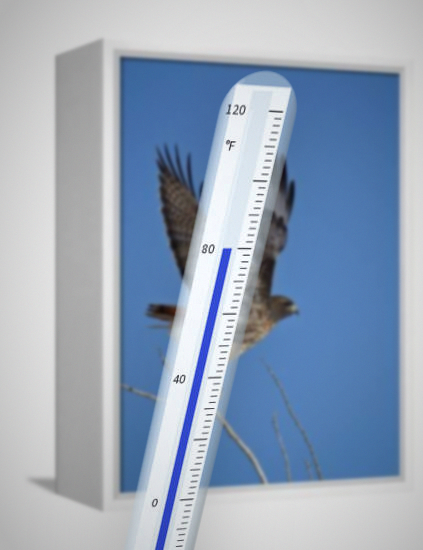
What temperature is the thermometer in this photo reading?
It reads 80 °F
